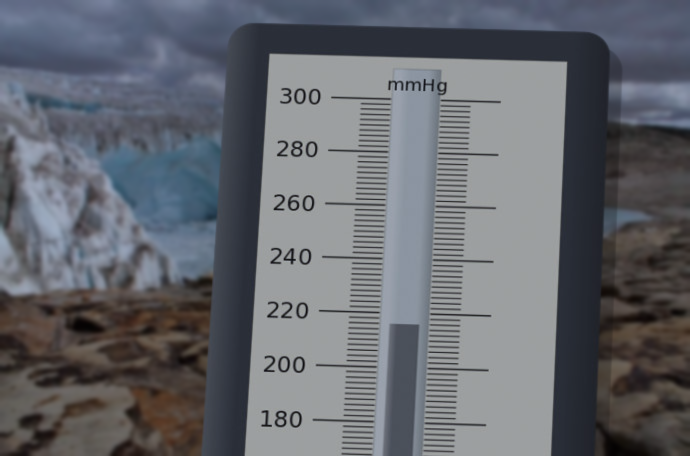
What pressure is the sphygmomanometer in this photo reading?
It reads 216 mmHg
